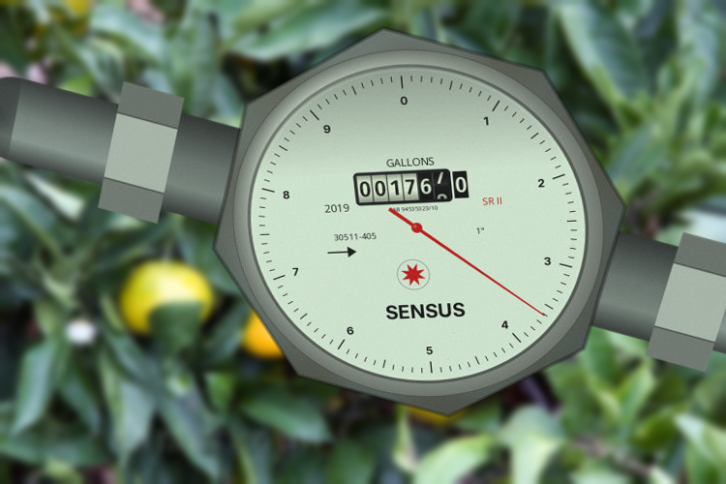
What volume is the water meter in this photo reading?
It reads 17673.6 gal
